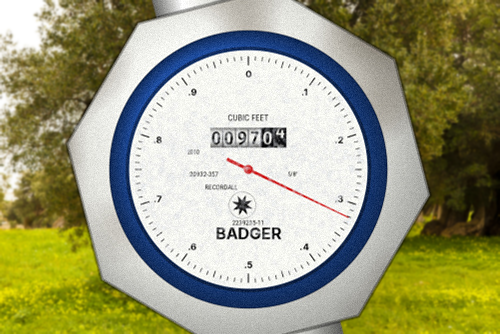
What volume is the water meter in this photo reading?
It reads 9704.32 ft³
